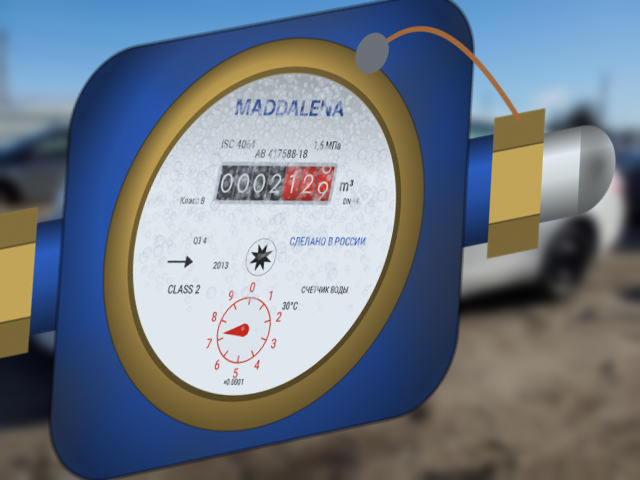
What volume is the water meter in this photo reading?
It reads 2.1287 m³
